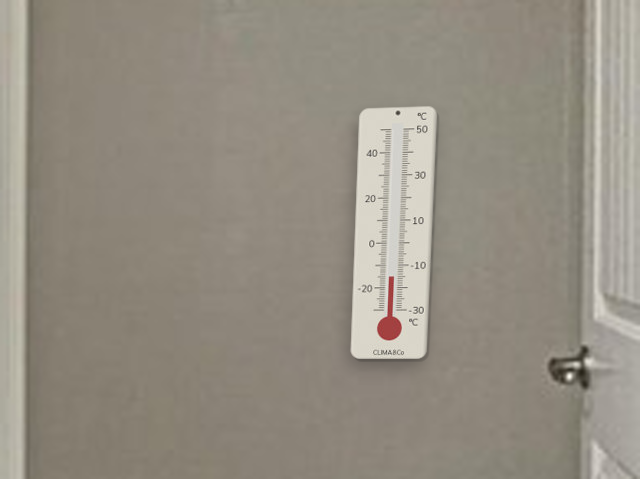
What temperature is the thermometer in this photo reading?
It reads -15 °C
